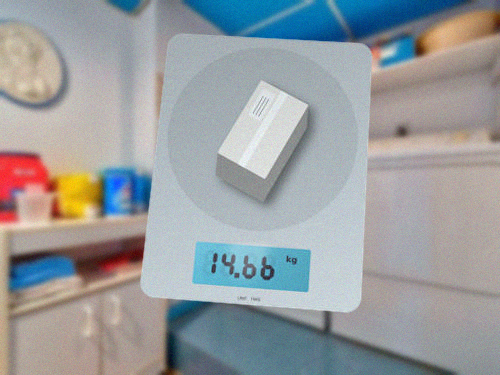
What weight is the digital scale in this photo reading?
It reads 14.66 kg
